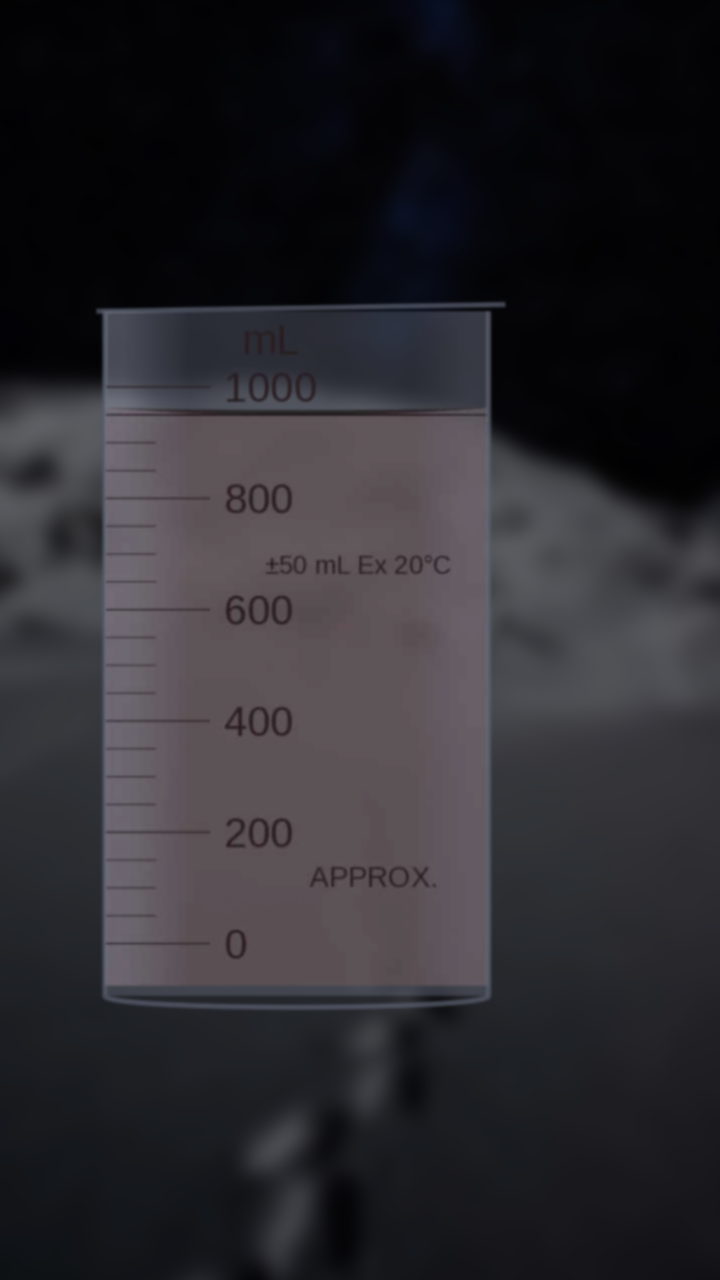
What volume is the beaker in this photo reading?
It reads 950 mL
